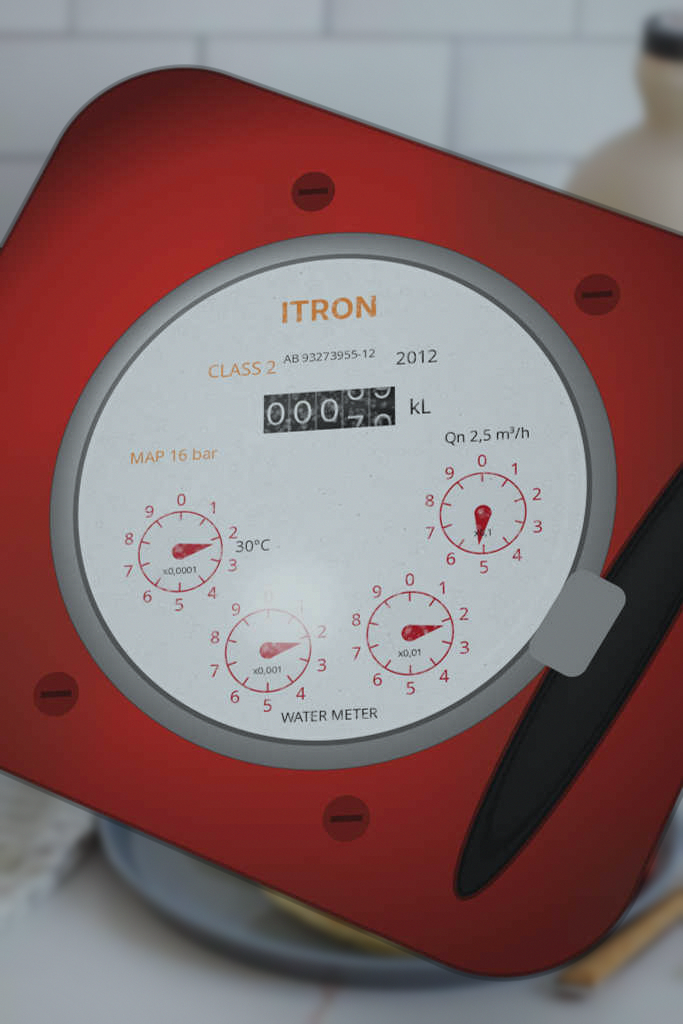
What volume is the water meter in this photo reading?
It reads 69.5222 kL
